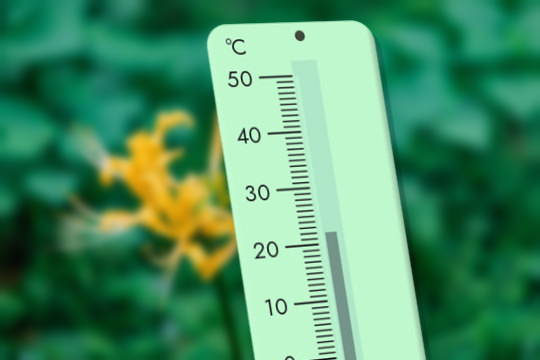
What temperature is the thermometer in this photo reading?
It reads 22 °C
